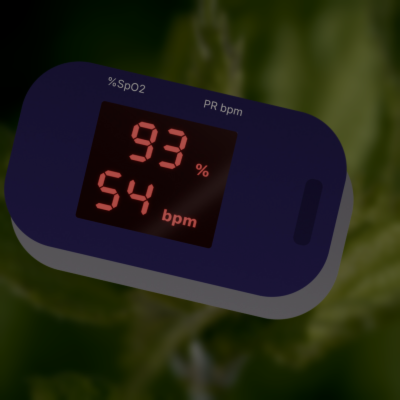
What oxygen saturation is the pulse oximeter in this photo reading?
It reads 93 %
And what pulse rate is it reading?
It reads 54 bpm
